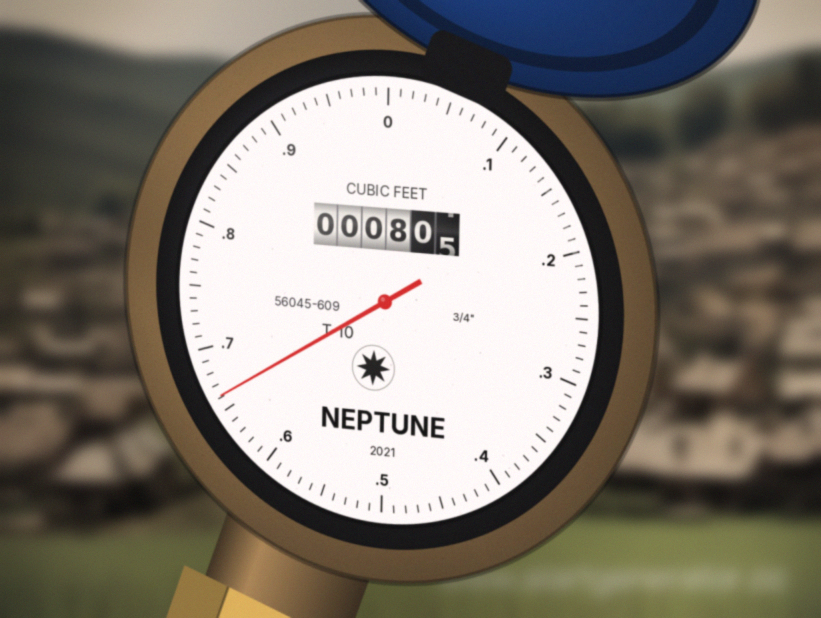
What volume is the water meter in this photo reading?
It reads 804.66 ft³
